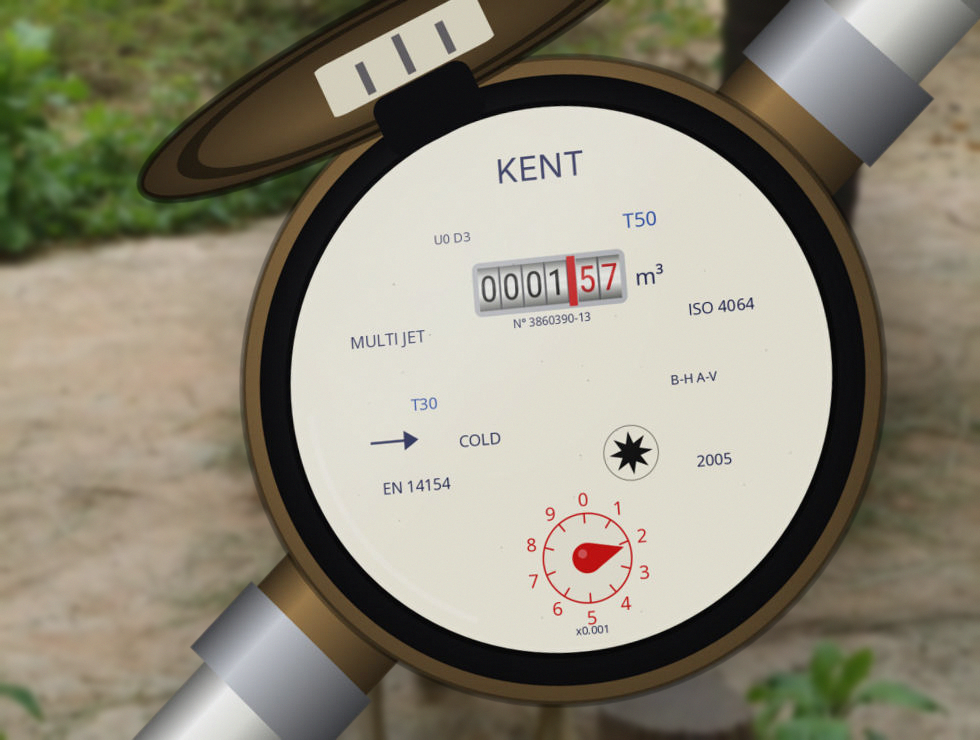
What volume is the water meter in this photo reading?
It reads 1.572 m³
